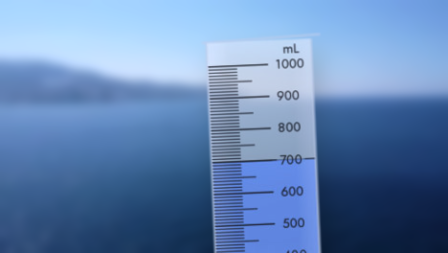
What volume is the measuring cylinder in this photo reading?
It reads 700 mL
